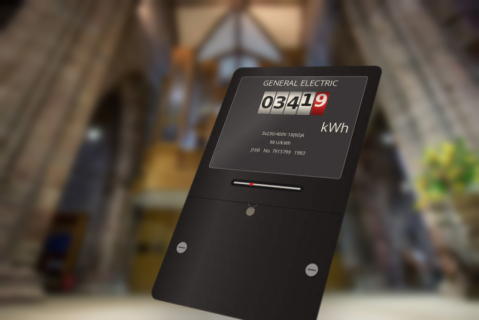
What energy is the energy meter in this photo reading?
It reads 341.9 kWh
